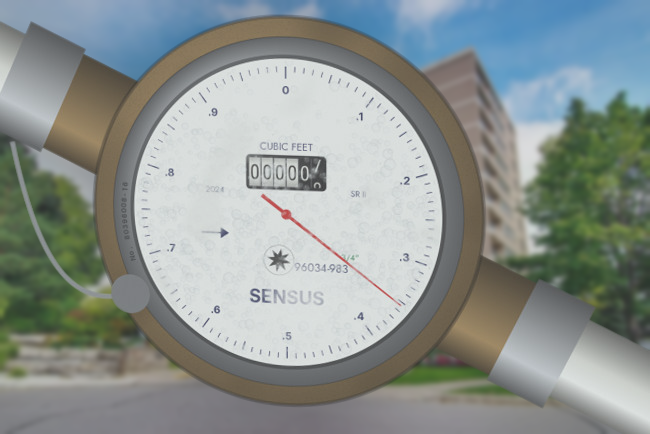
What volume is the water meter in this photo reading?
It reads 7.35 ft³
